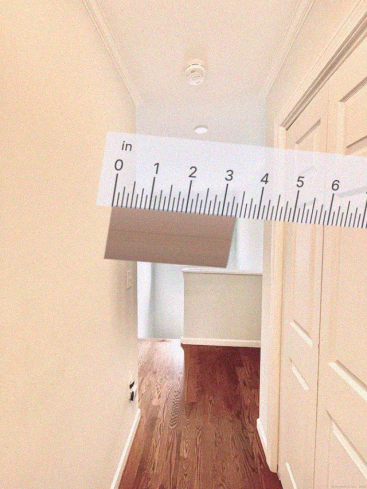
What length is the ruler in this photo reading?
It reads 3.375 in
